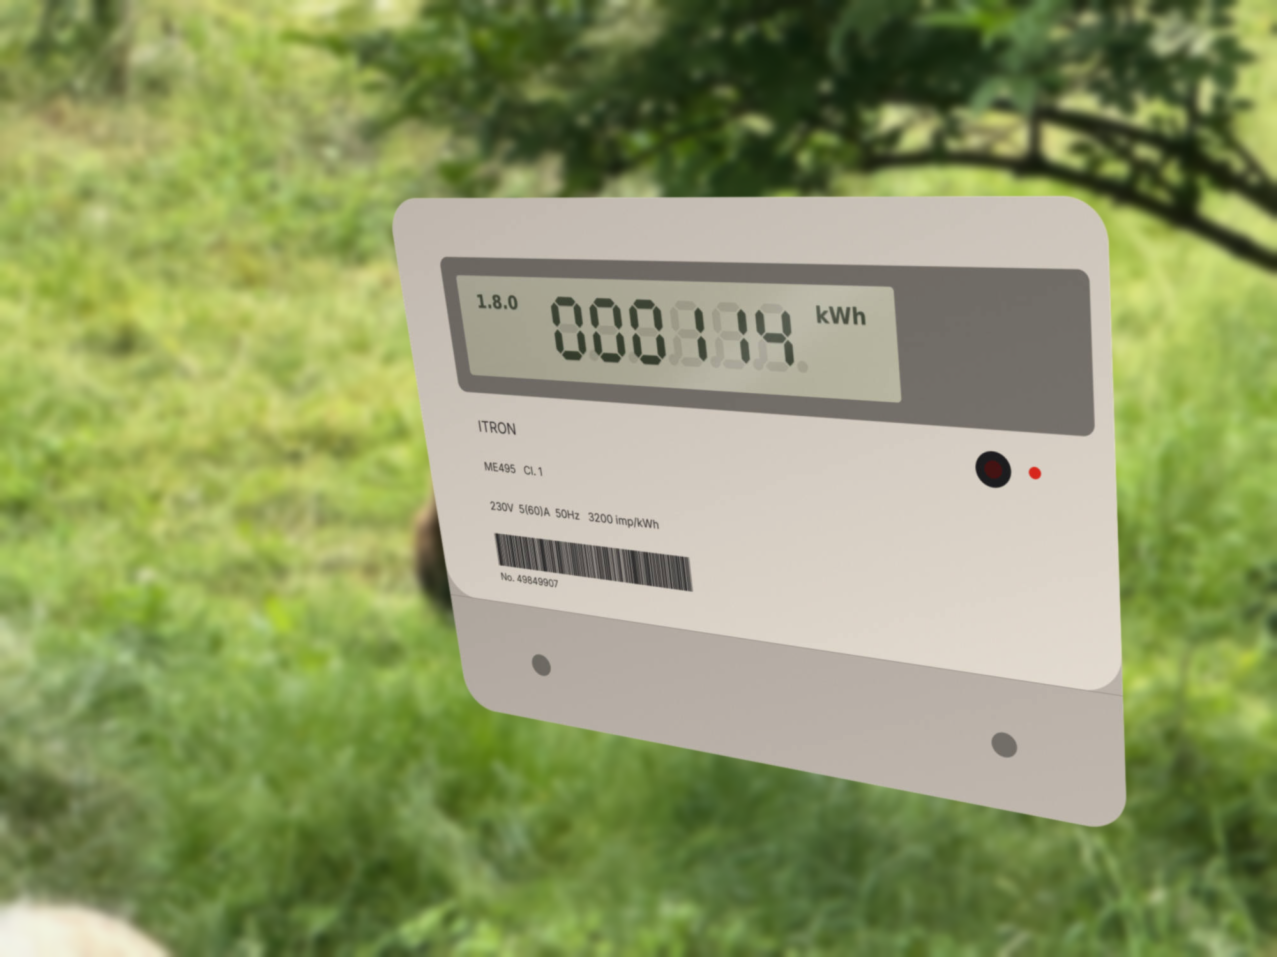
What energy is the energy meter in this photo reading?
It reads 114 kWh
